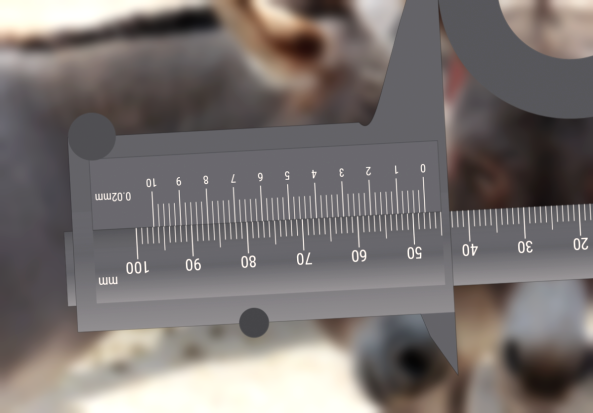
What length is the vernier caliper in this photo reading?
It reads 47.8 mm
